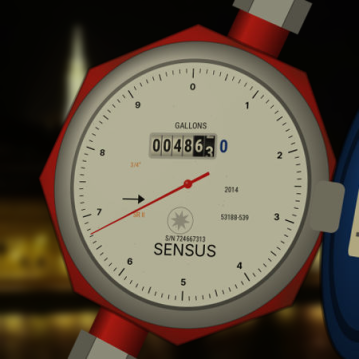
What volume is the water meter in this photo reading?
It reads 48626.7 gal
